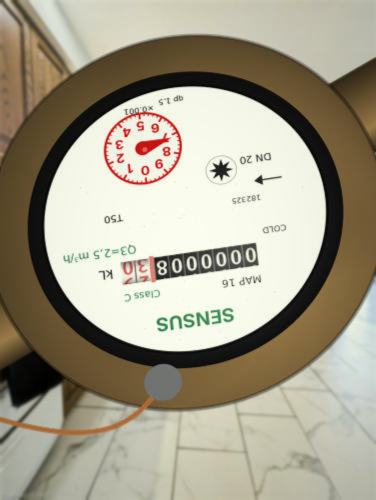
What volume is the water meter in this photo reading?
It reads 8.297 kL
